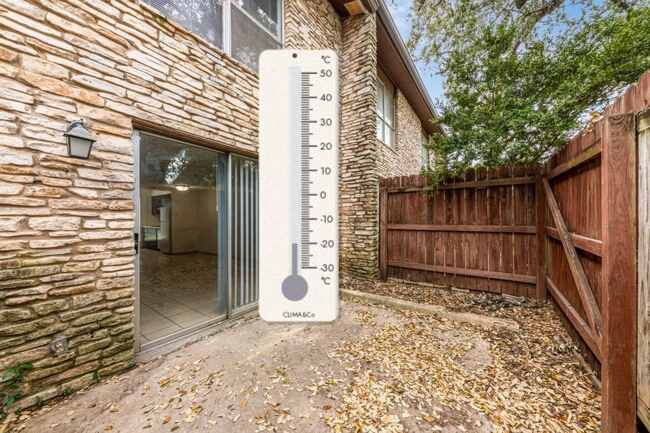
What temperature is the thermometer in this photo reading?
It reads -20 °C
